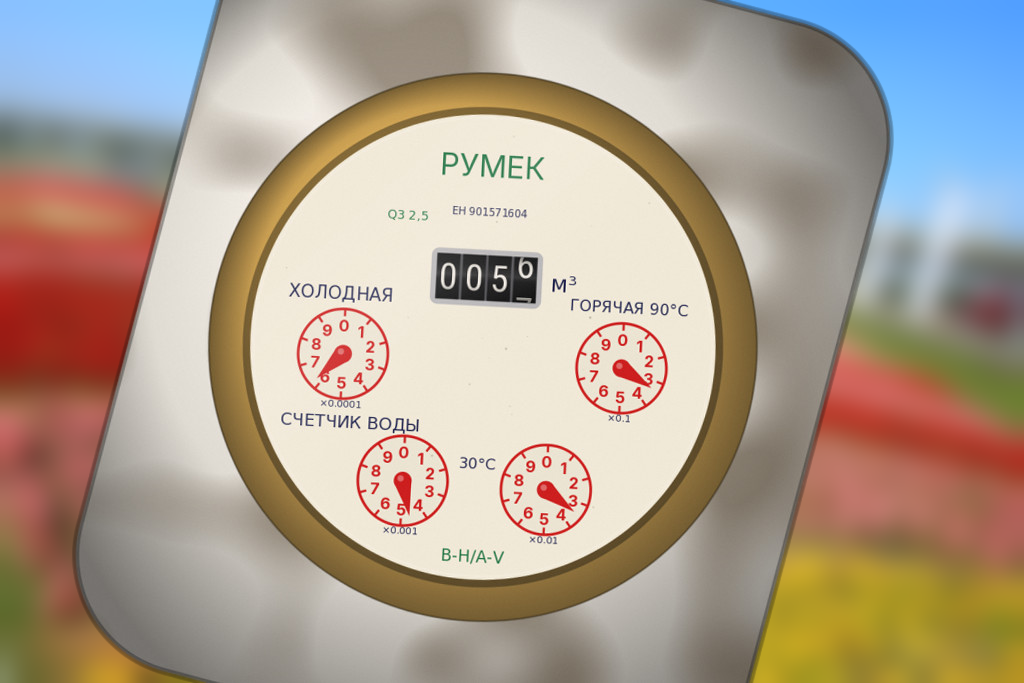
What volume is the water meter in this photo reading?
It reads 56.3346 m³
